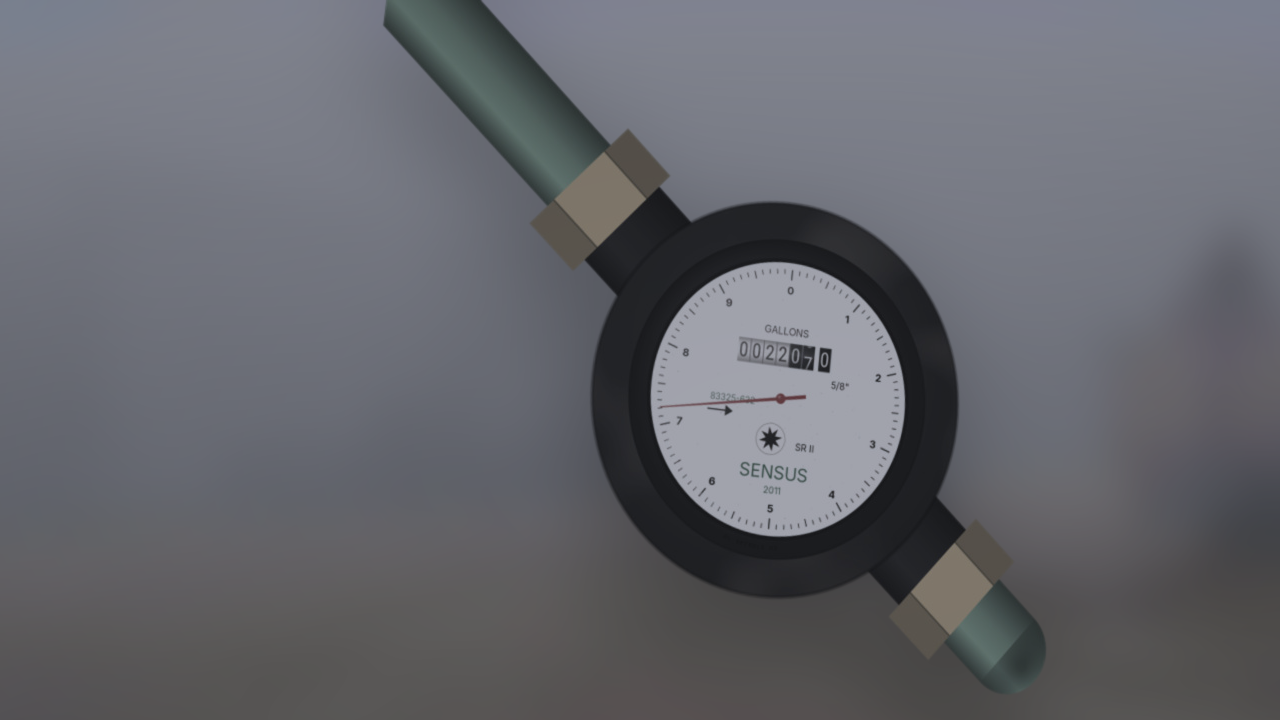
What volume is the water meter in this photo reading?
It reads 22067.2 gal
